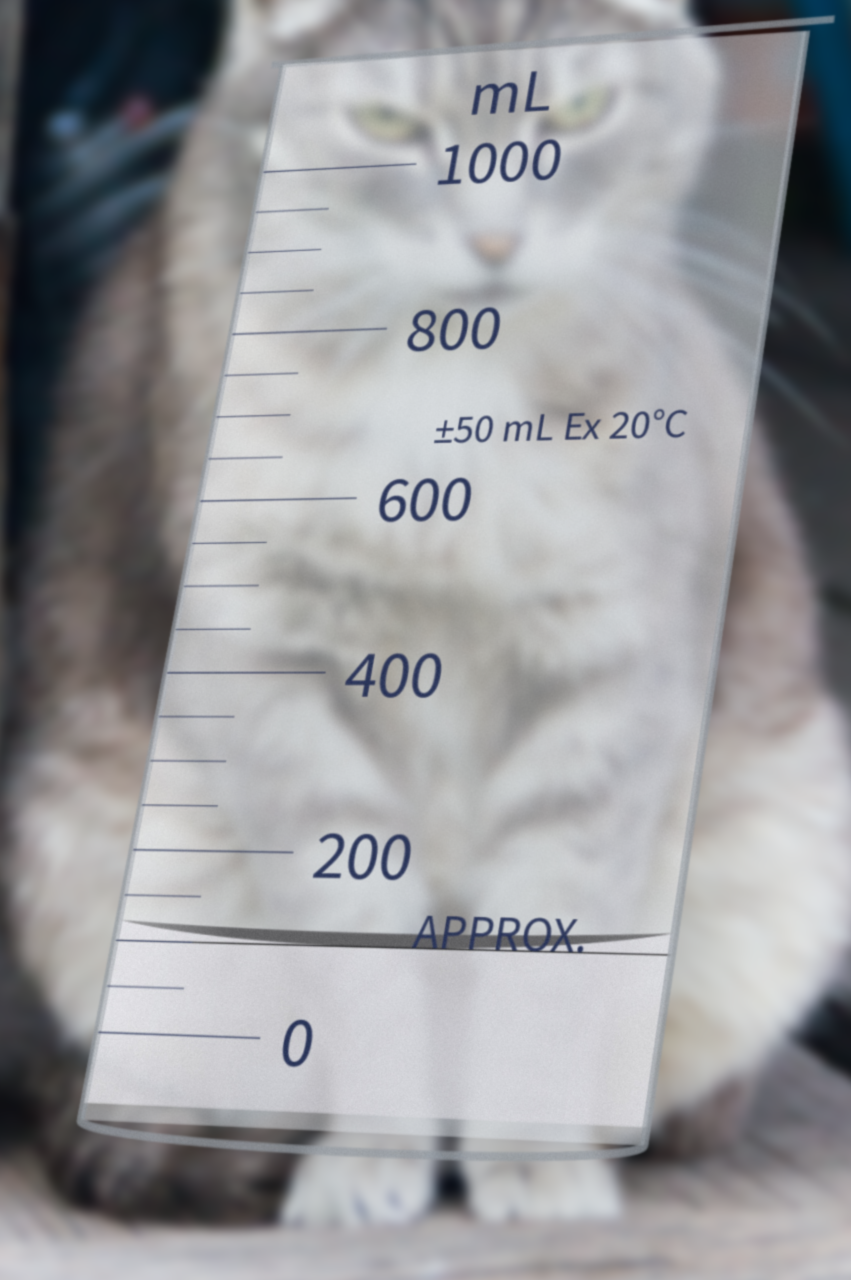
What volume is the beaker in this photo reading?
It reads 100 mL
